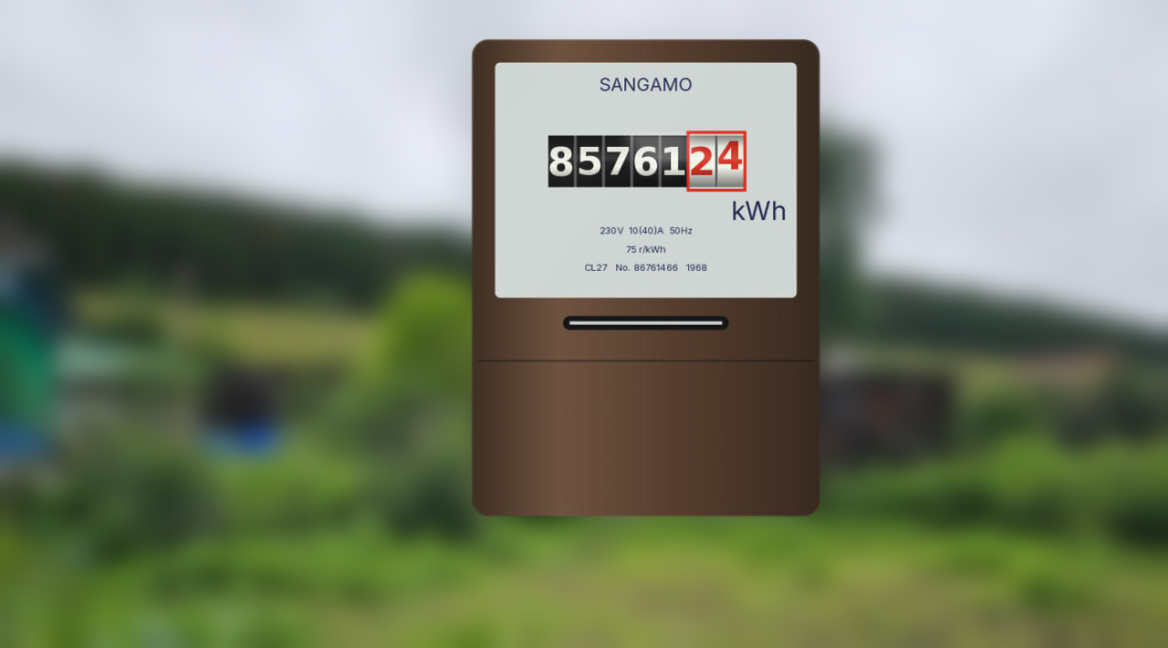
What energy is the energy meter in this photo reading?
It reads 85761.24 kWh
